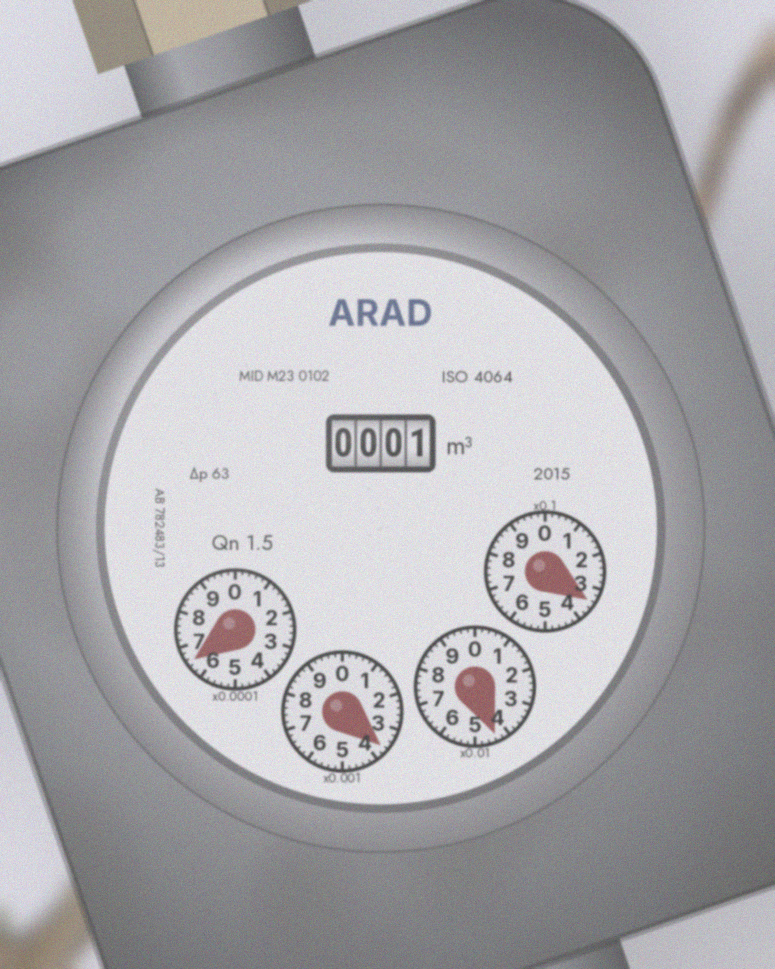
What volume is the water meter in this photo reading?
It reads 1.3436 m³
